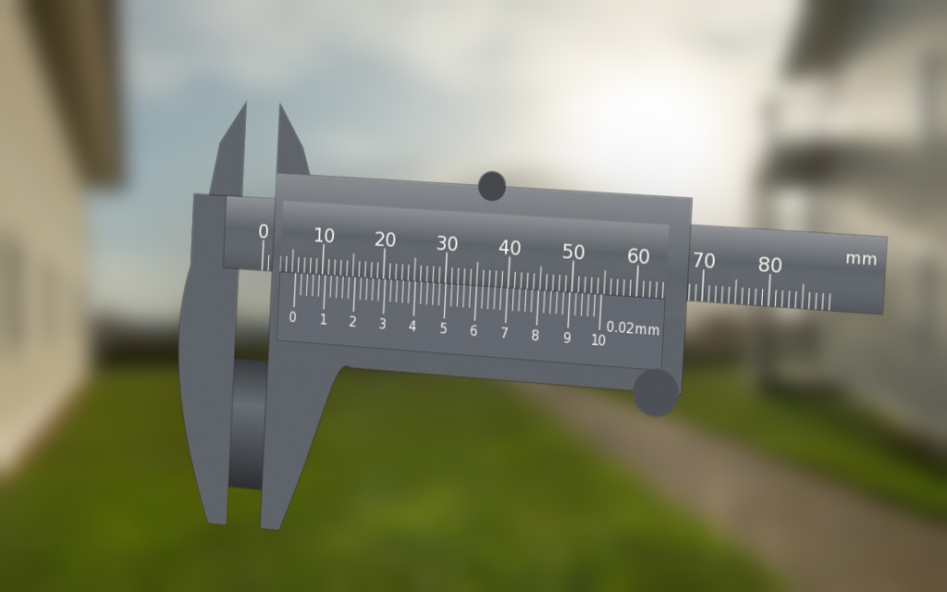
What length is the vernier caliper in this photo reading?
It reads 5.6 mm
